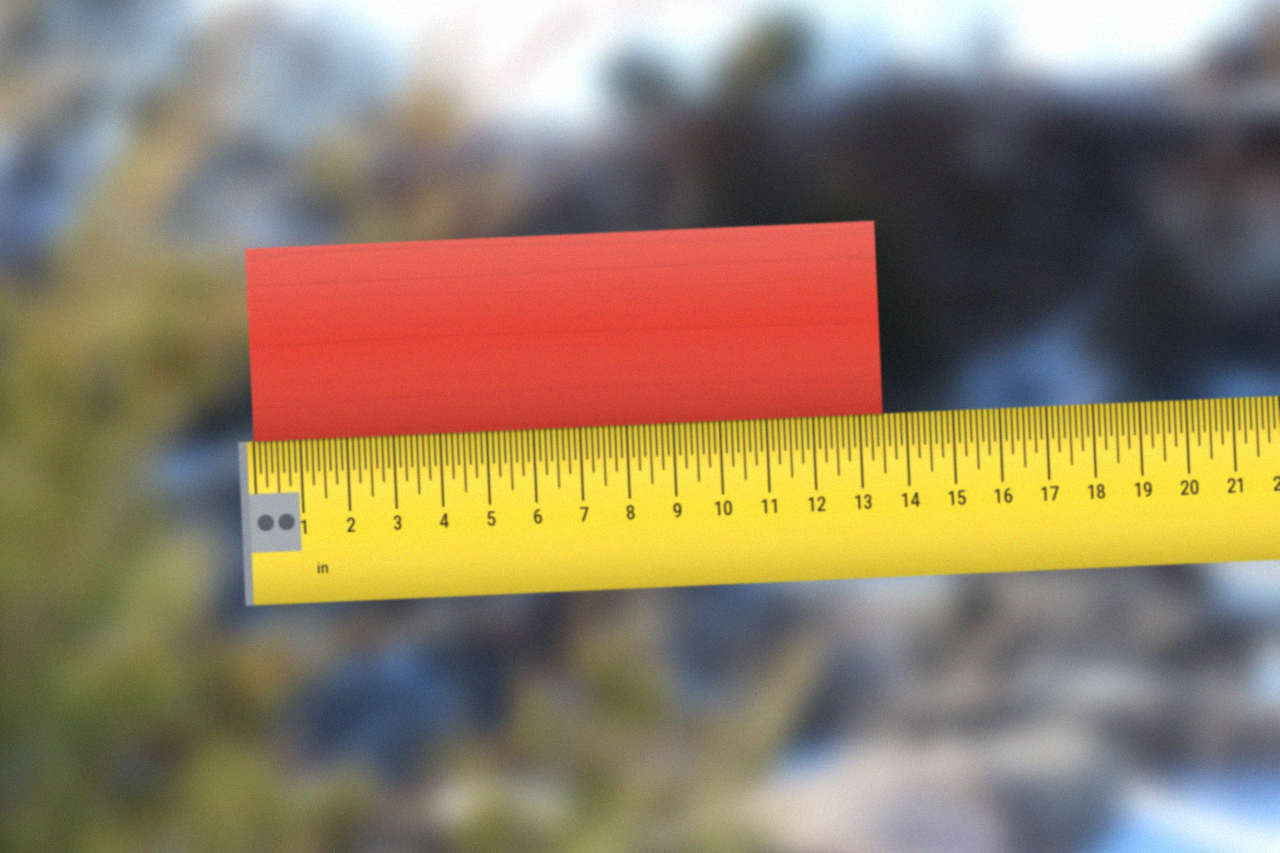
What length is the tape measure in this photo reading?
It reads 13.5 in
